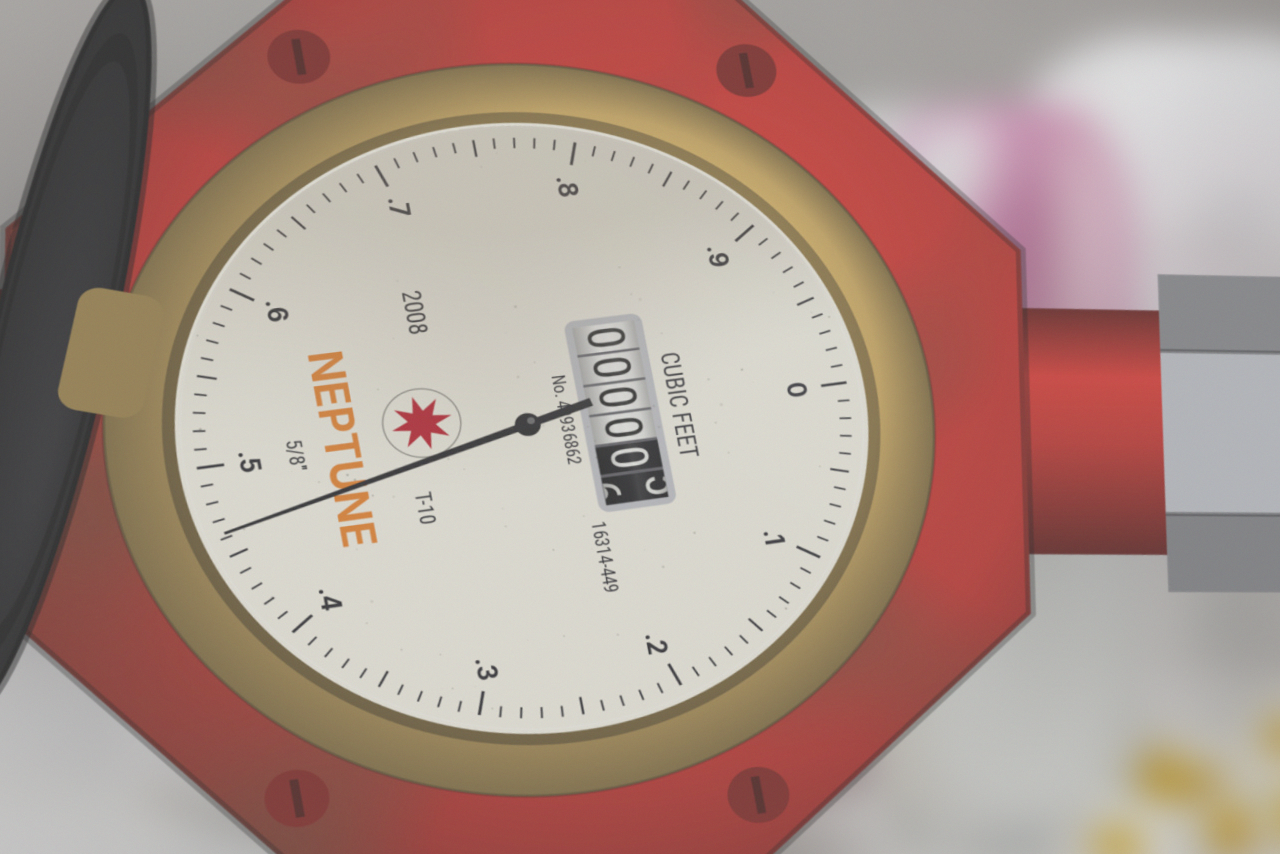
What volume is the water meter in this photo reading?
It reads 5.46 ft³
